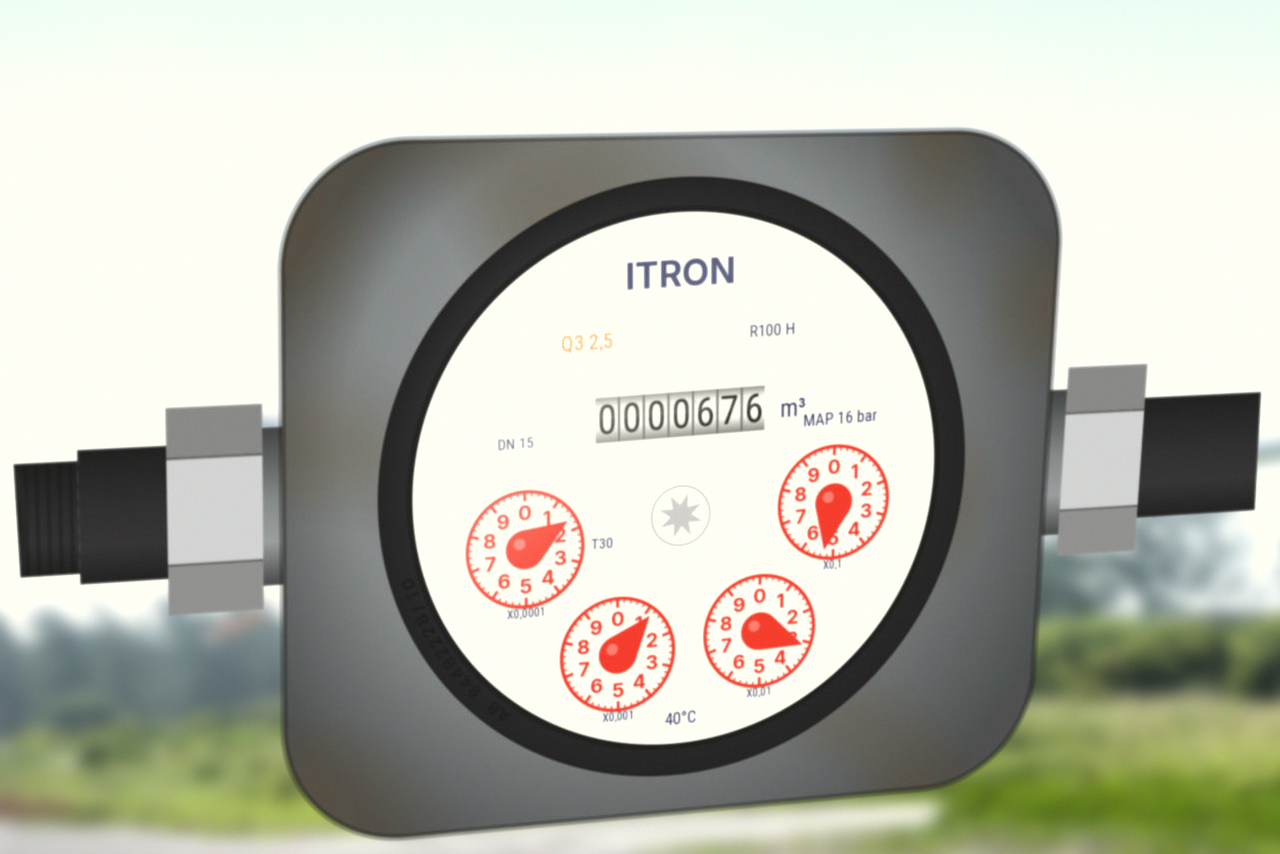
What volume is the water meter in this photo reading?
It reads 676.5311 m³
